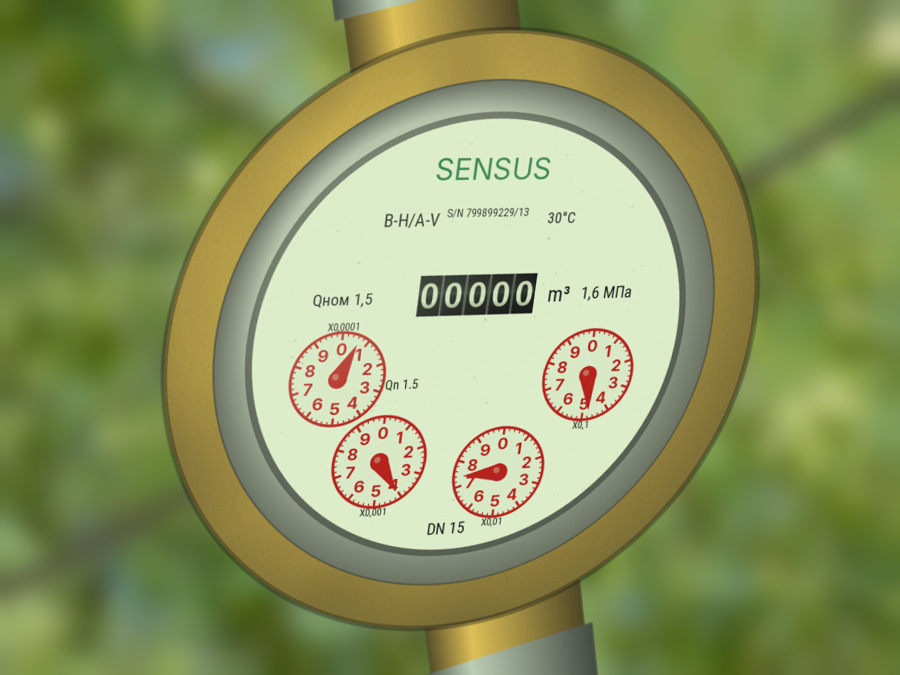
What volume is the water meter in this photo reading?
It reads 0.4740 m³
